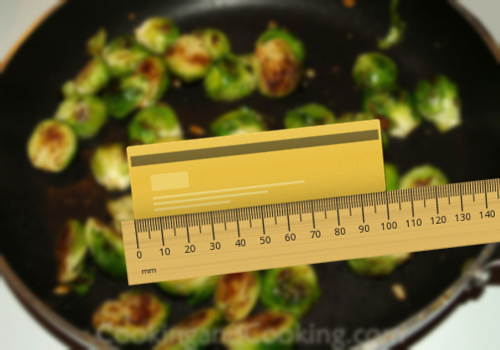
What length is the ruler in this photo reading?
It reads 100 mm
